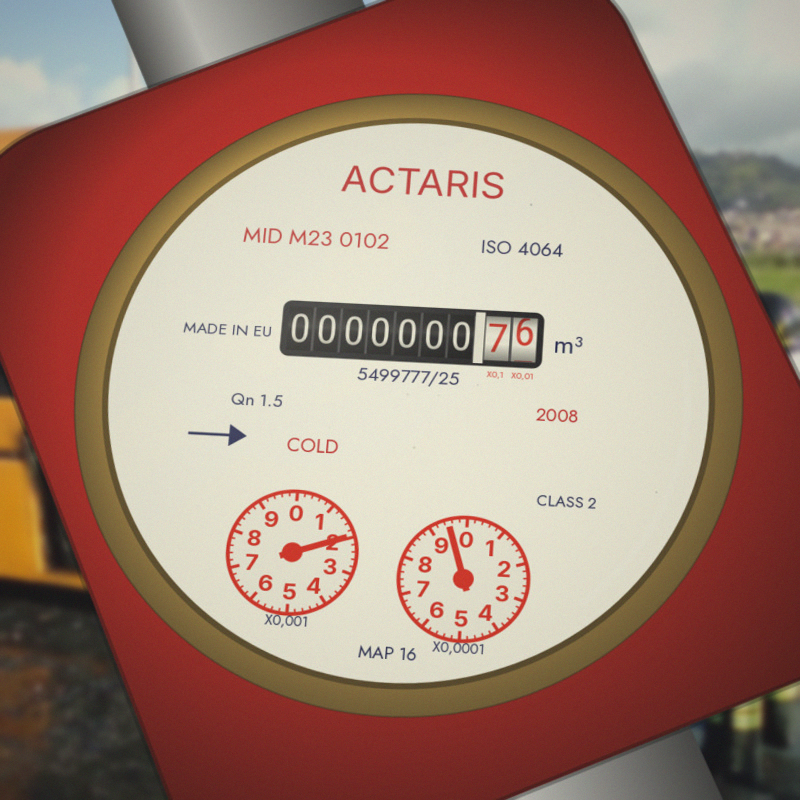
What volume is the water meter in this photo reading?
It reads 0.7619 m³
